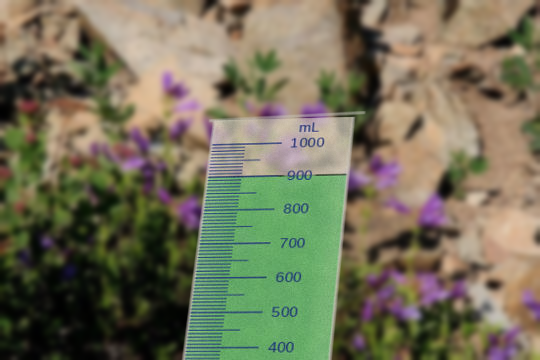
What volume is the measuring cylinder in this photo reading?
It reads 900 mL
